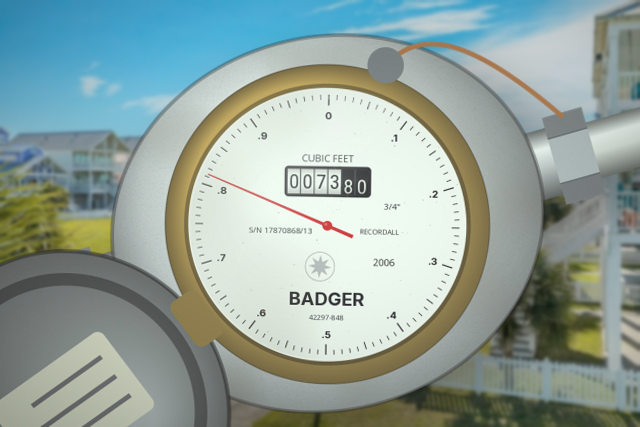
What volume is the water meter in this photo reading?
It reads 7379.81 ft³
